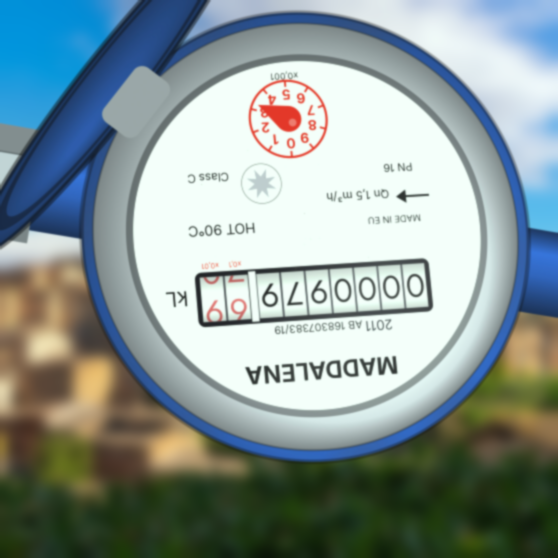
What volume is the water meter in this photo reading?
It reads 979.693 kL
